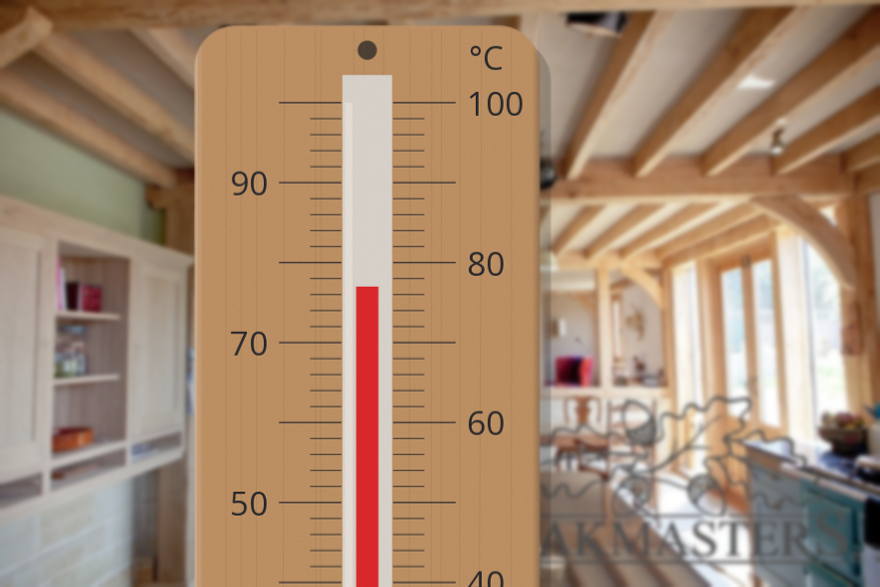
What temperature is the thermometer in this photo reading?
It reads 77 °C
